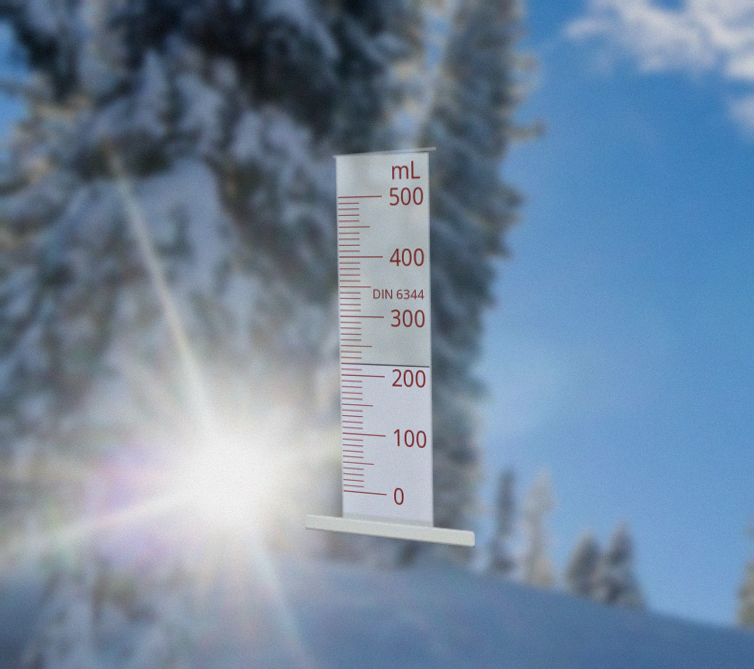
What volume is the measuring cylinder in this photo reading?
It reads 220 mL
